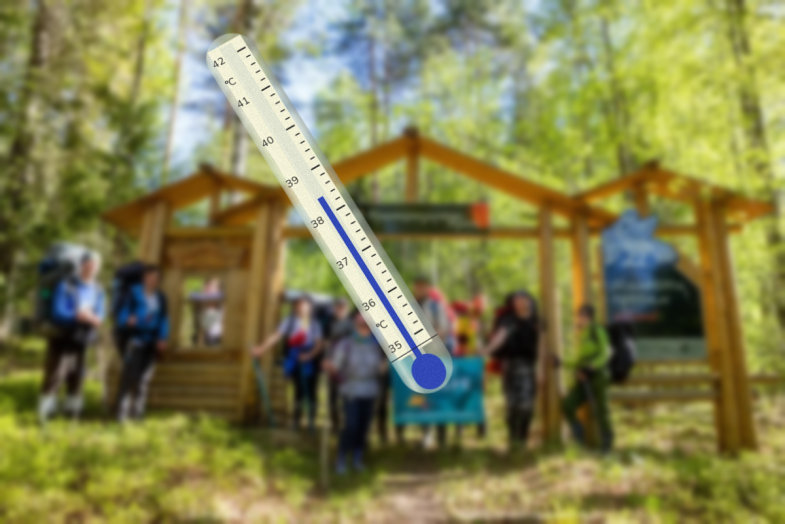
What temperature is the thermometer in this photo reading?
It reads 38.4 °C
